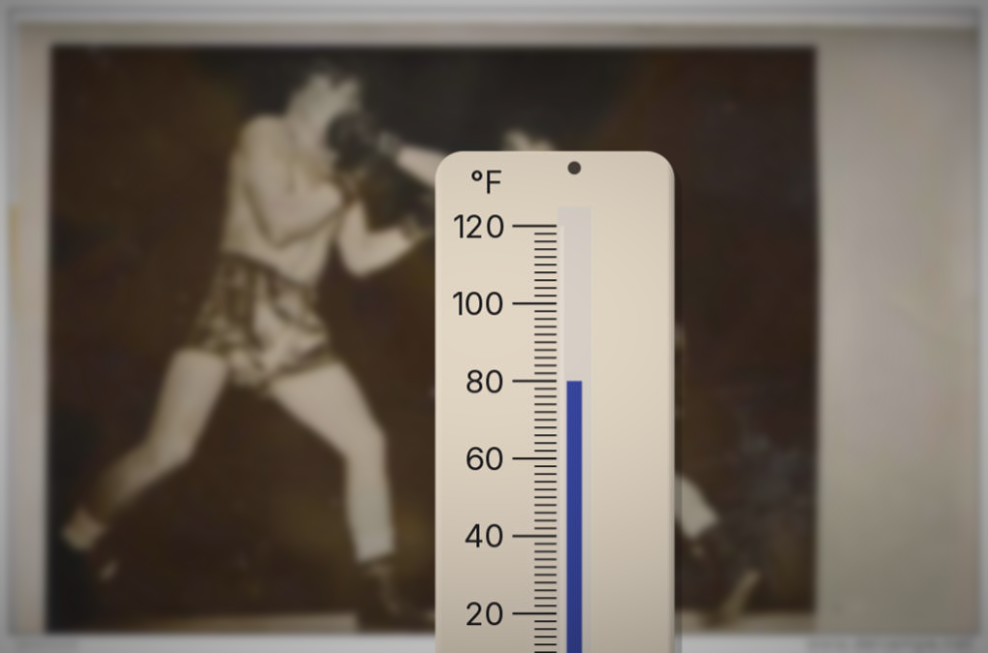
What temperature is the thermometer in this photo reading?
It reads 80 °F
